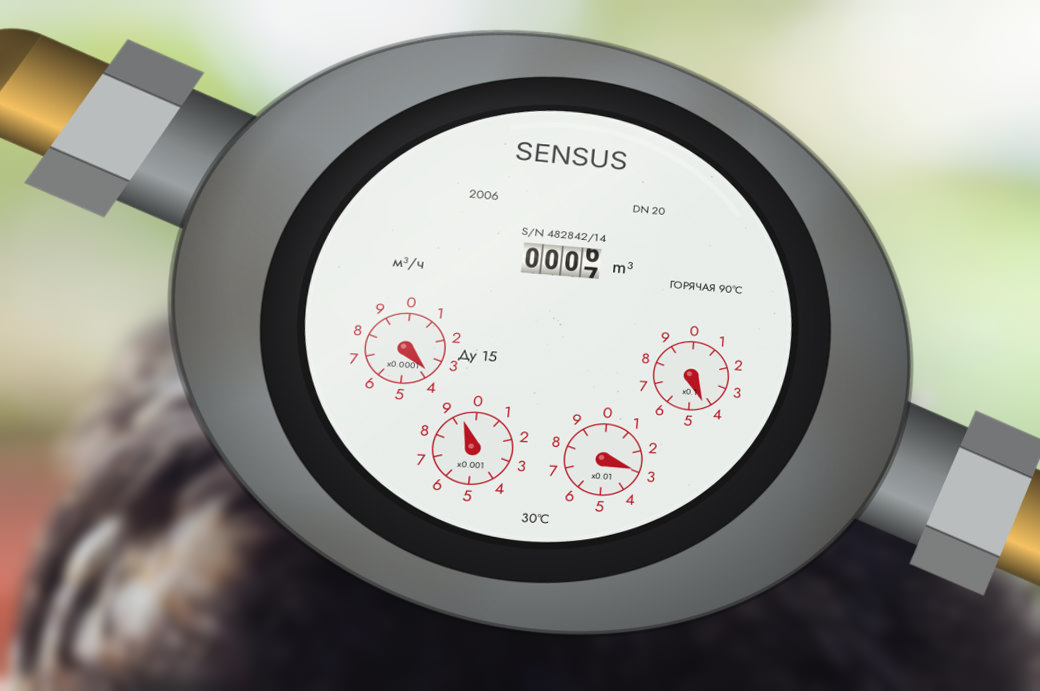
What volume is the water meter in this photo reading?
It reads 6.4293 m³
